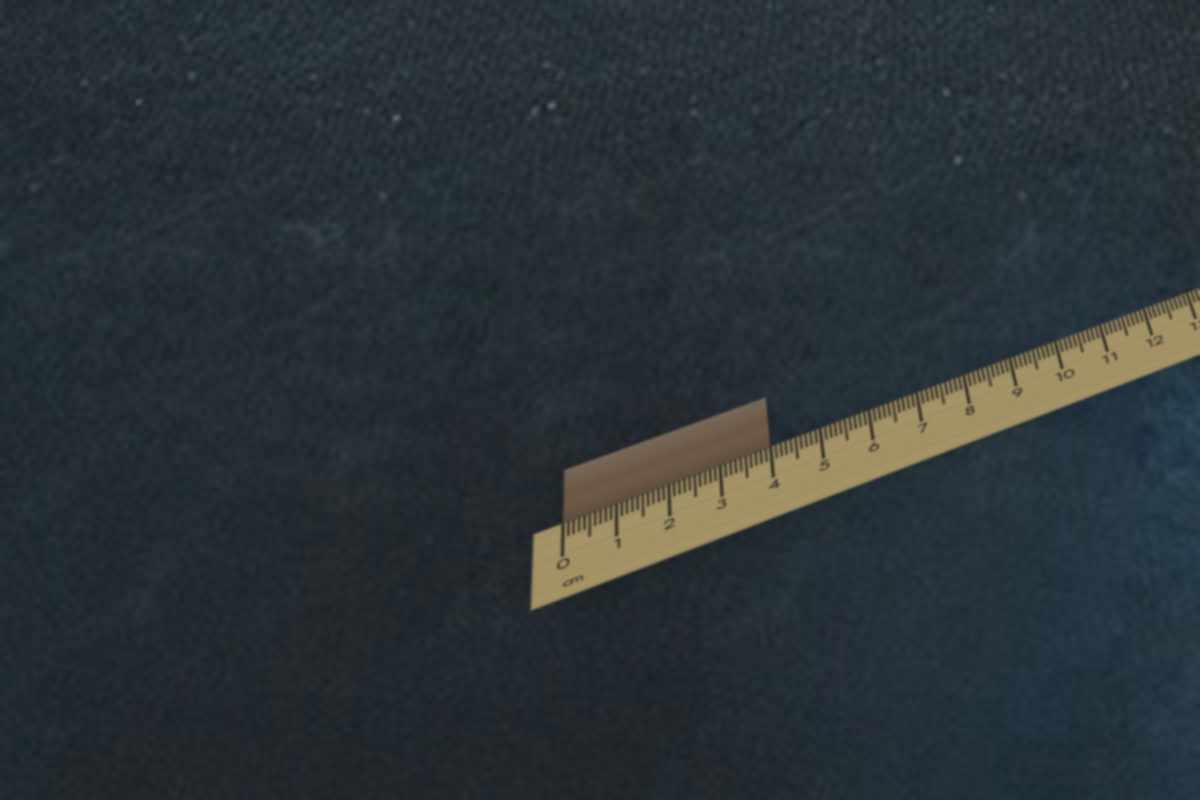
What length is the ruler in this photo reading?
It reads 4 cm
